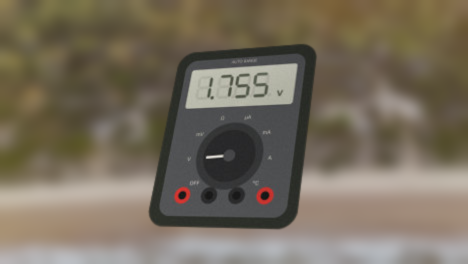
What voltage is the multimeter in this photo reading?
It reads 1.755 V
